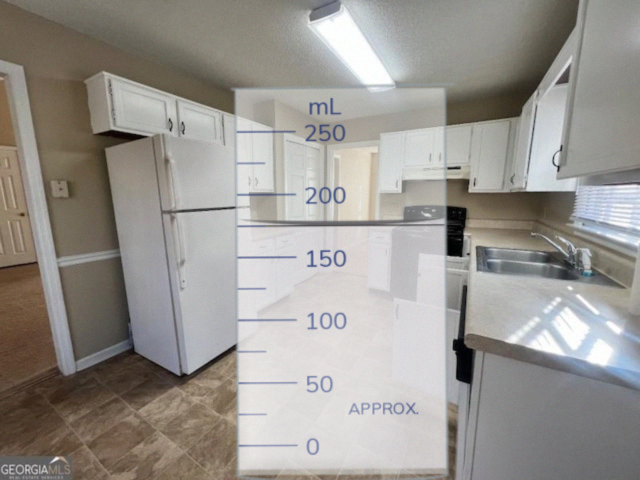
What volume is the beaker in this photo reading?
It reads 175 mL
